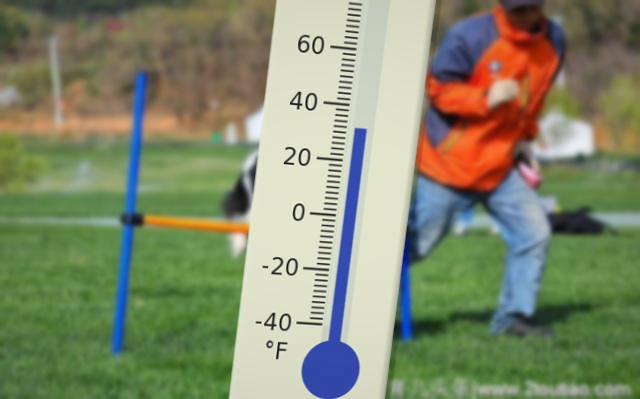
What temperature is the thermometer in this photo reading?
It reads 32 °F
